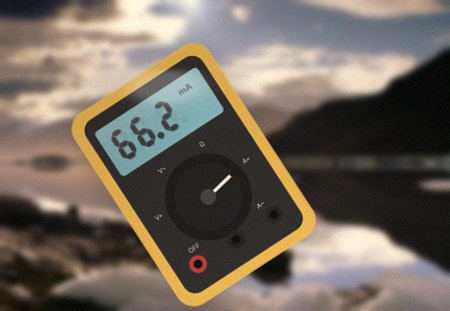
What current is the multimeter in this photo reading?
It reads 66.2 mA
